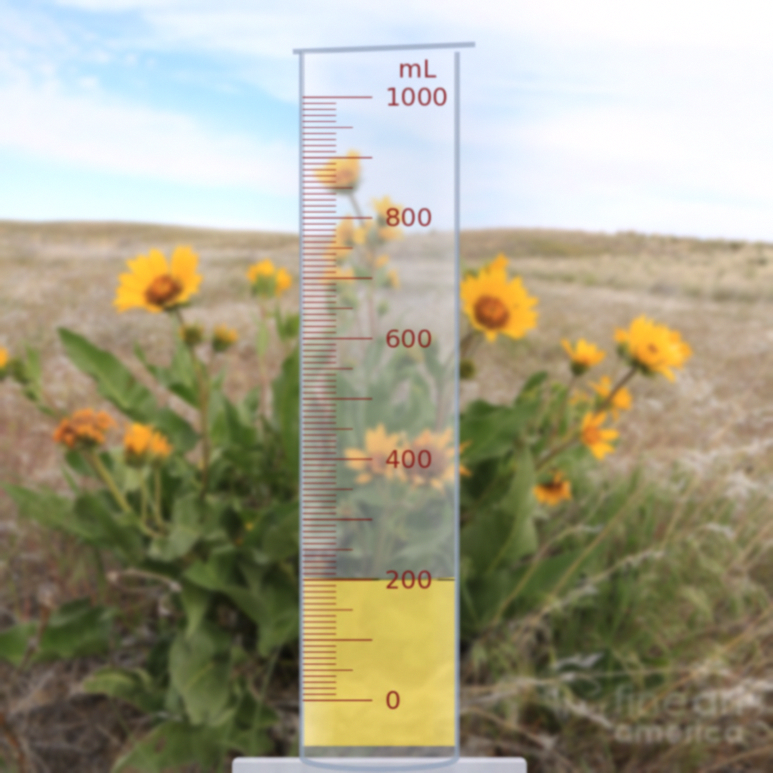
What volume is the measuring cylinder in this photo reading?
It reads 200 mL
